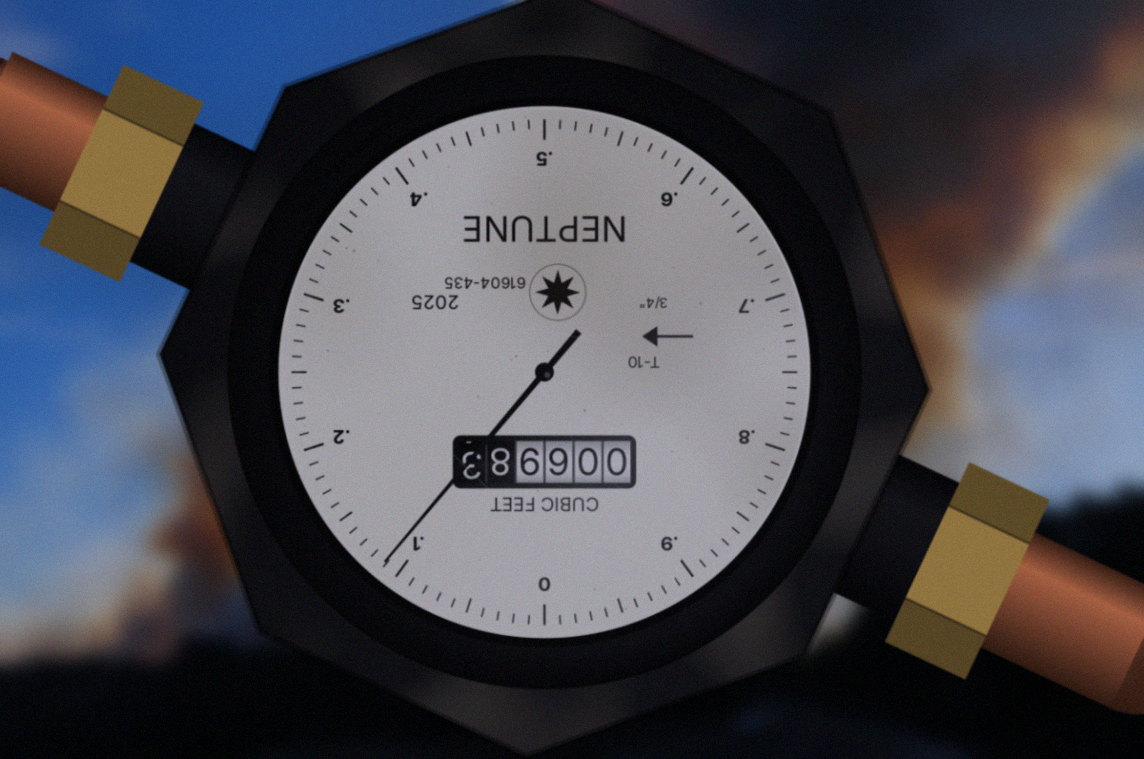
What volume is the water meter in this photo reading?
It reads 6983.11 ft³
